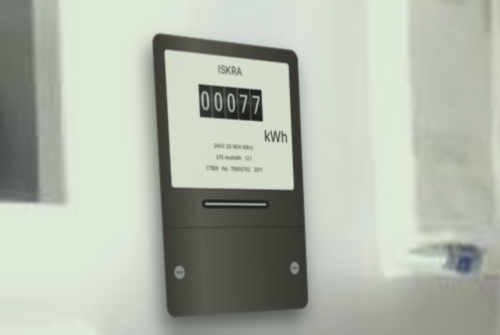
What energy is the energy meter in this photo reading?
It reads 77 kWh
